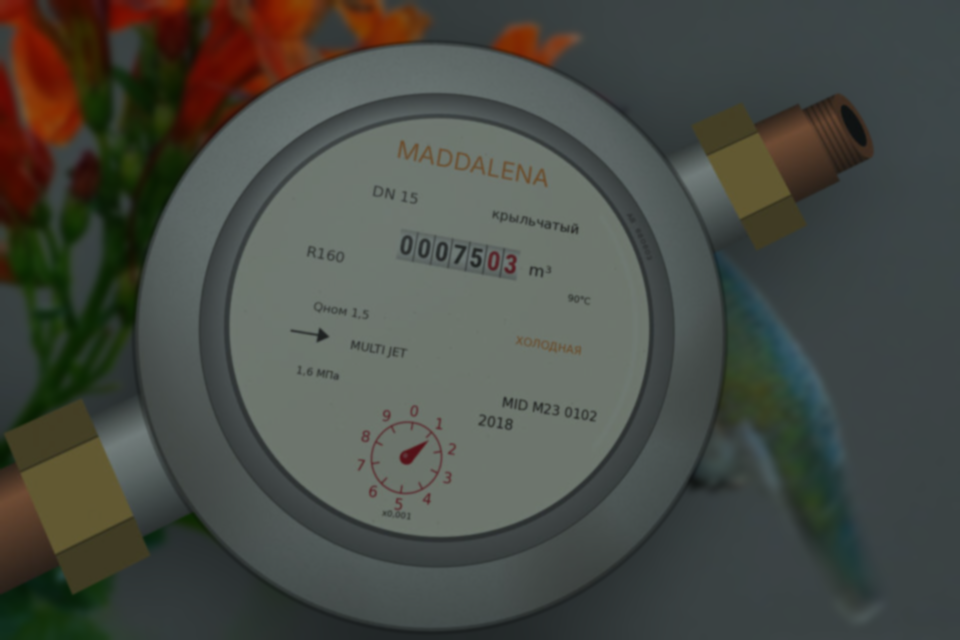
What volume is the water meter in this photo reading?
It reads 75.031 m³
